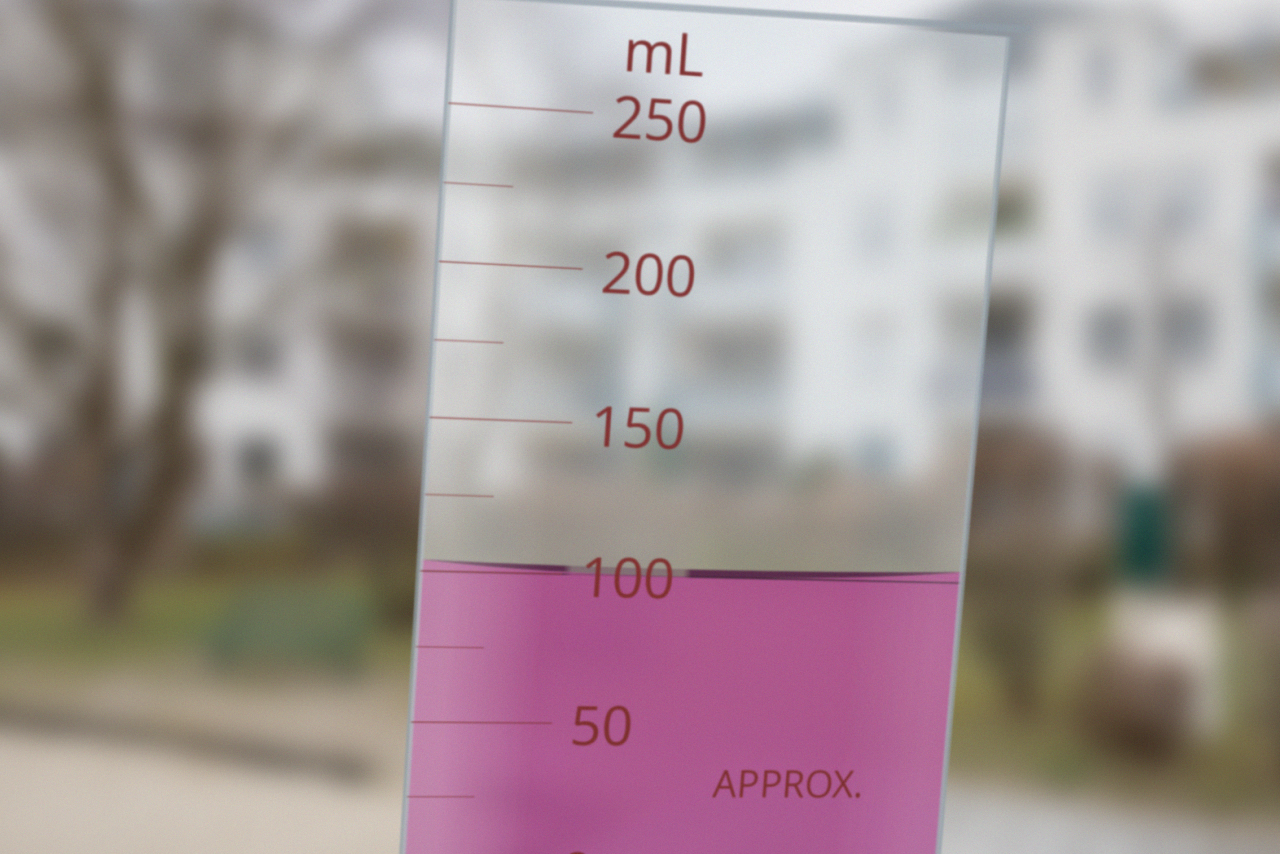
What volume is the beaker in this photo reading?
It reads 100 mL
